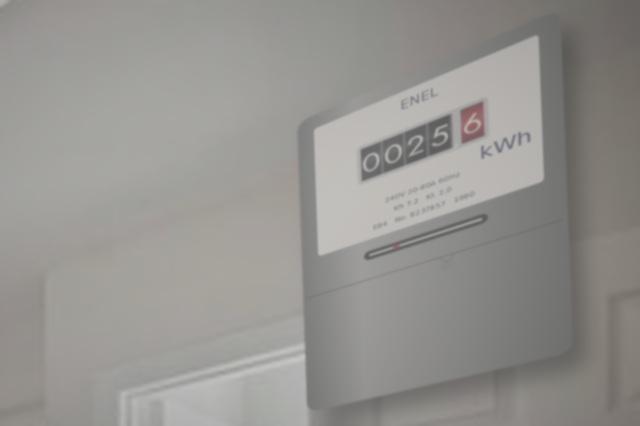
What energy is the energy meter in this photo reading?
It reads 25.6 kWh
